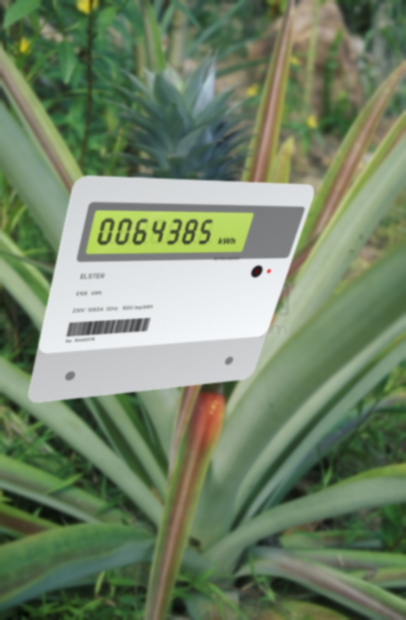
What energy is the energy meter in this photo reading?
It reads 64385 kWh
